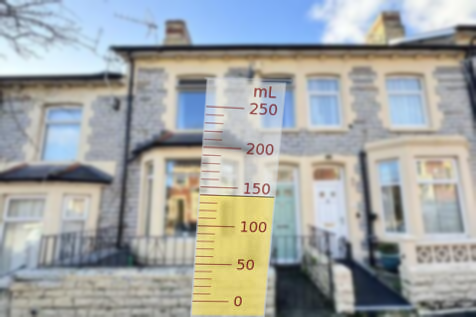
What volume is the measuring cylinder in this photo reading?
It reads 140 mL
